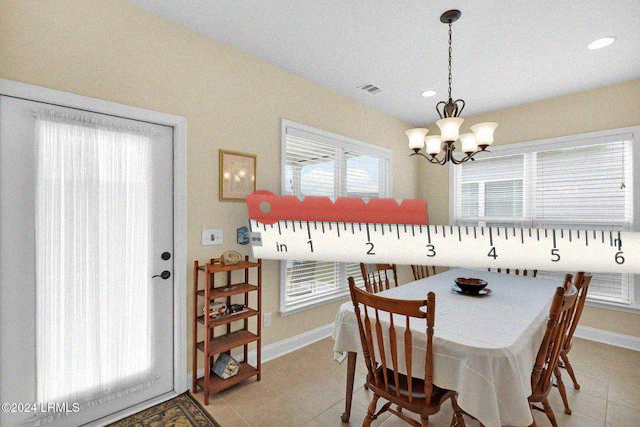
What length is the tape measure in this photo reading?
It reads 3 in
